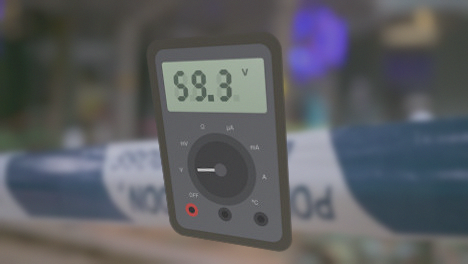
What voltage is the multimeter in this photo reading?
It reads 59.3 V
